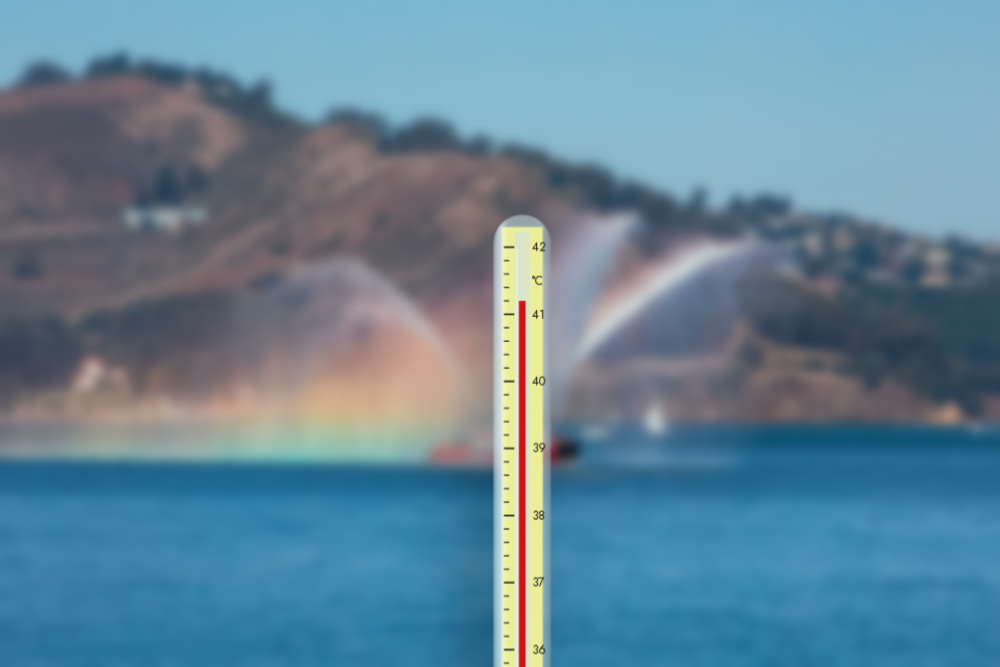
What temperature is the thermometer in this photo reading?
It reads 41.2 °C
